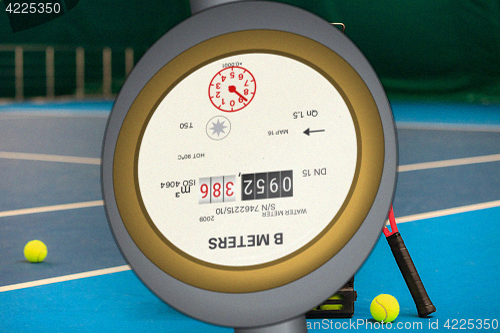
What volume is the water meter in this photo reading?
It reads 952.3868 m³
